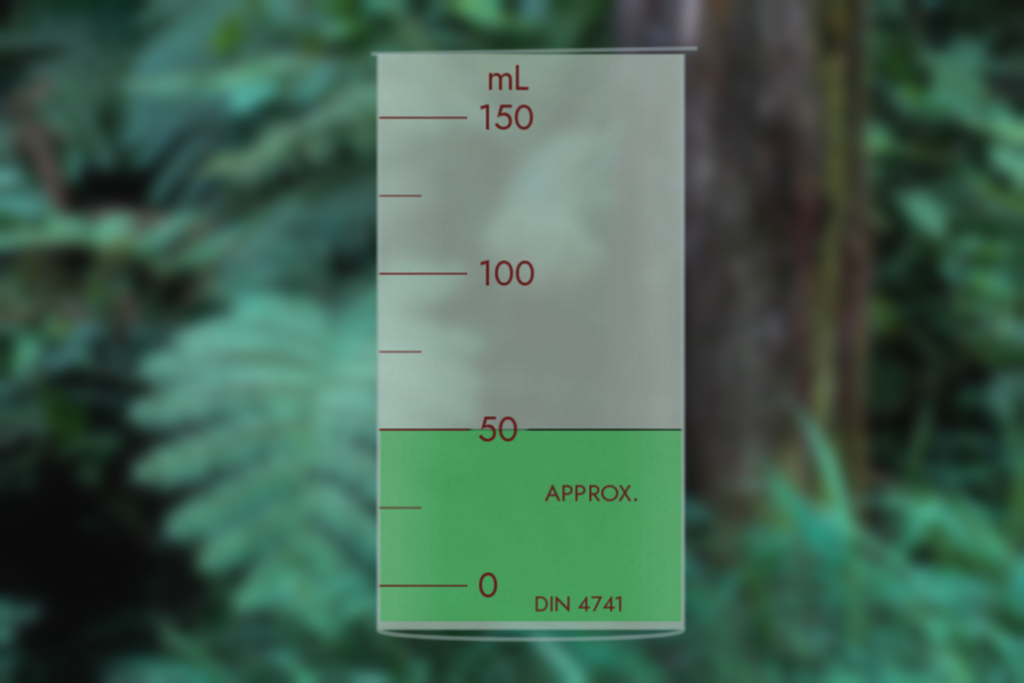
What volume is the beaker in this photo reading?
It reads 50 mL
